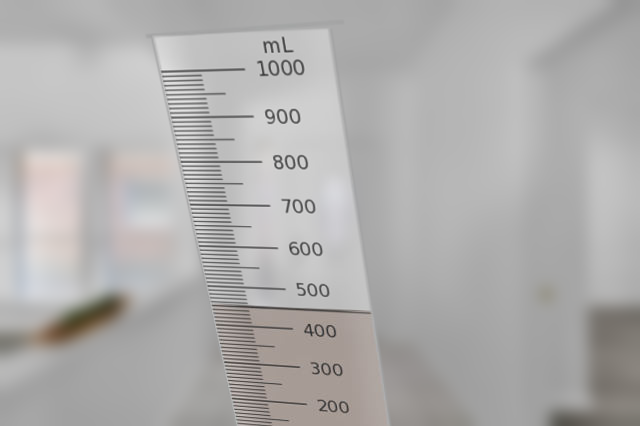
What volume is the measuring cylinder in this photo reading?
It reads 450 mL
